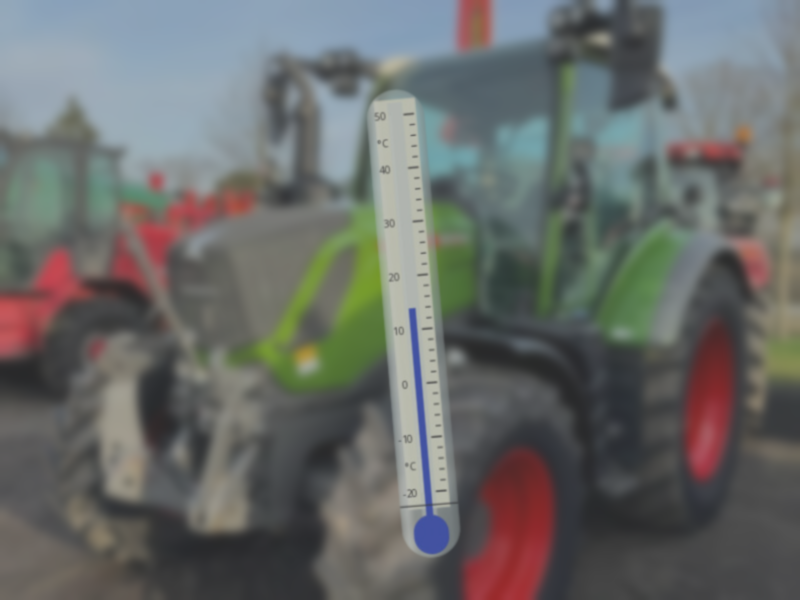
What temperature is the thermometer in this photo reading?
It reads 14 °C
